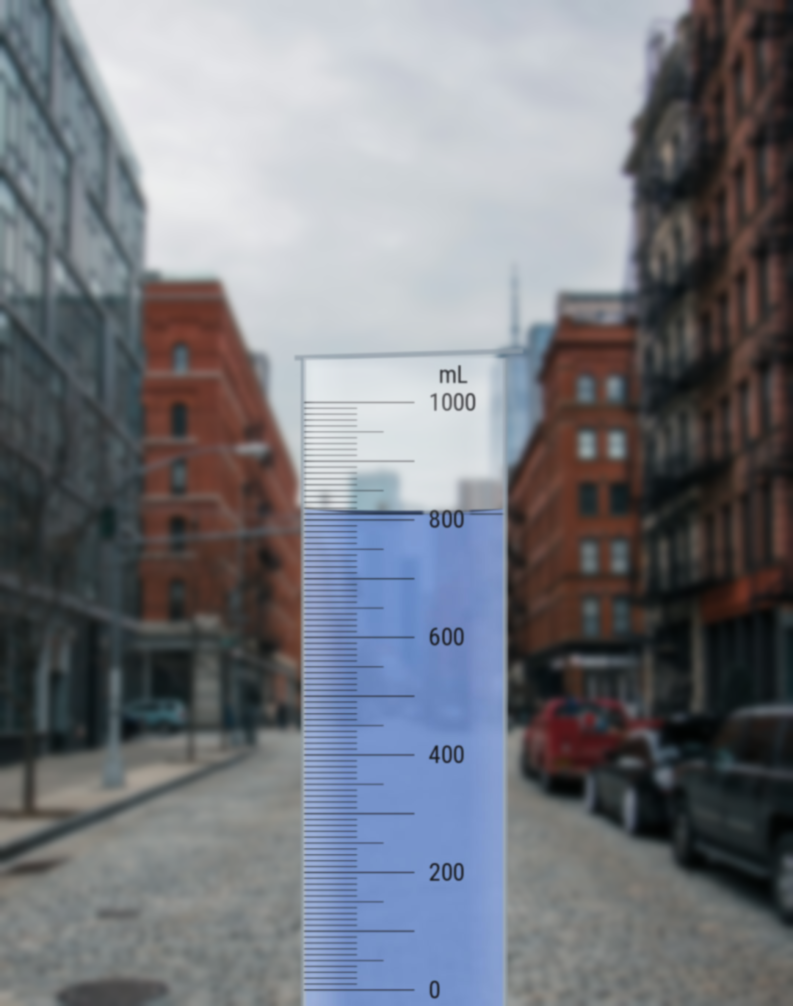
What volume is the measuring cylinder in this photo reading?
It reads 810 mL
